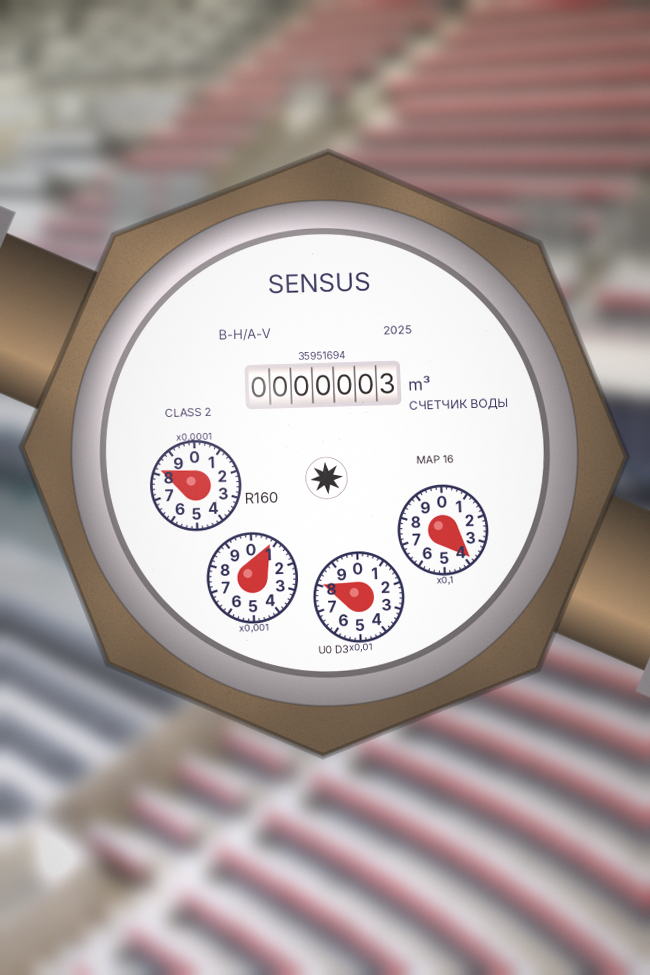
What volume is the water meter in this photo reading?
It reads 3.3808 m³
